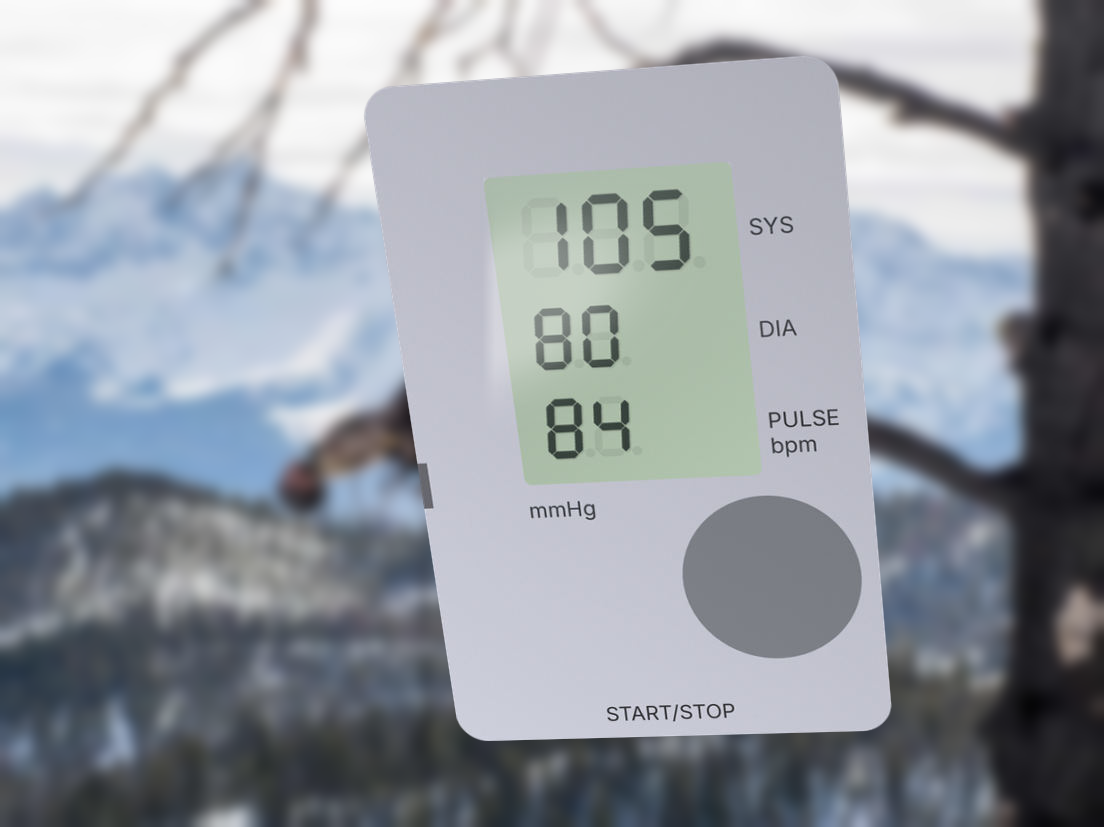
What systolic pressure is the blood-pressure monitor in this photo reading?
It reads 105 mmHg
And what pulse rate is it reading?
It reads 84 bpm
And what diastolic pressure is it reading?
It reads 80 mmHg
